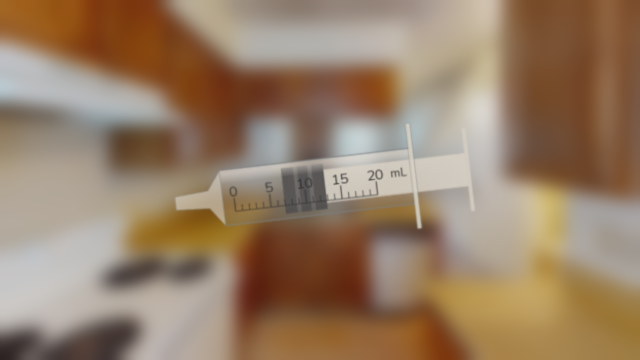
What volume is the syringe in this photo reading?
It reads 7 mL
